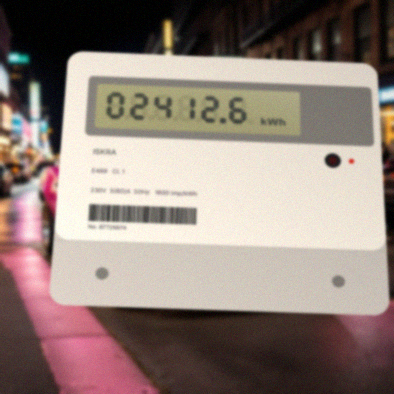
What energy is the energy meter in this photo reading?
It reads 2412.6 kWh
